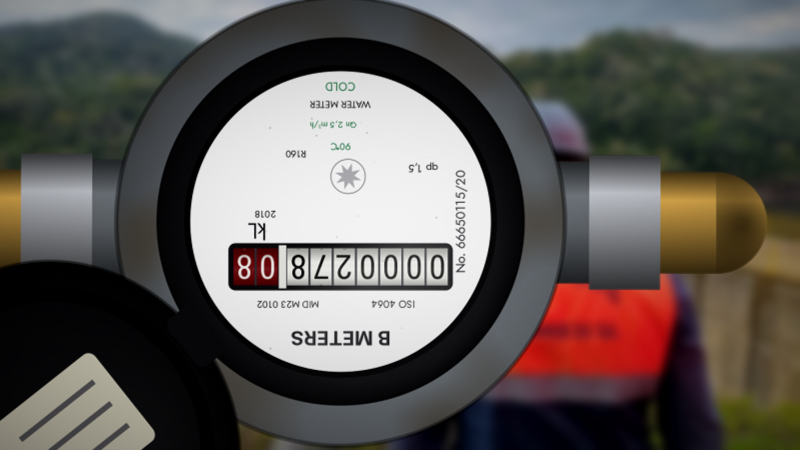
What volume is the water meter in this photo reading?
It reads 278.08 kL
